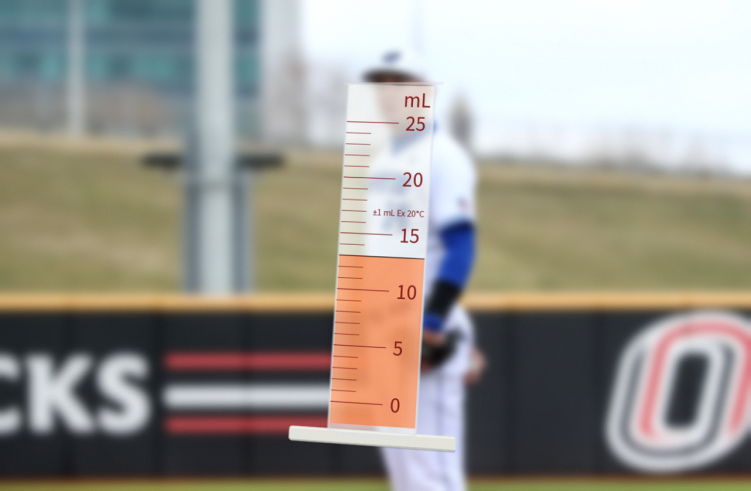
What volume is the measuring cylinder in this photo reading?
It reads 13 mL
